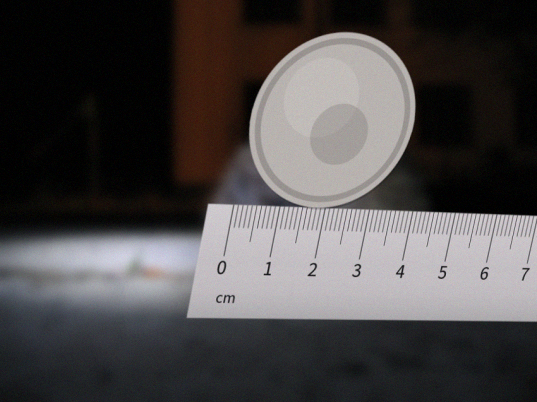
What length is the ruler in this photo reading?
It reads 3.6 cm
